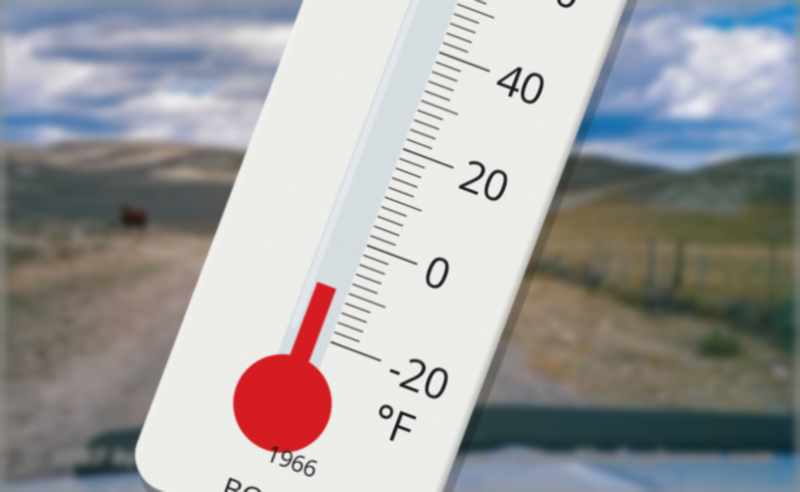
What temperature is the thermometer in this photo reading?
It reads -10 °F
